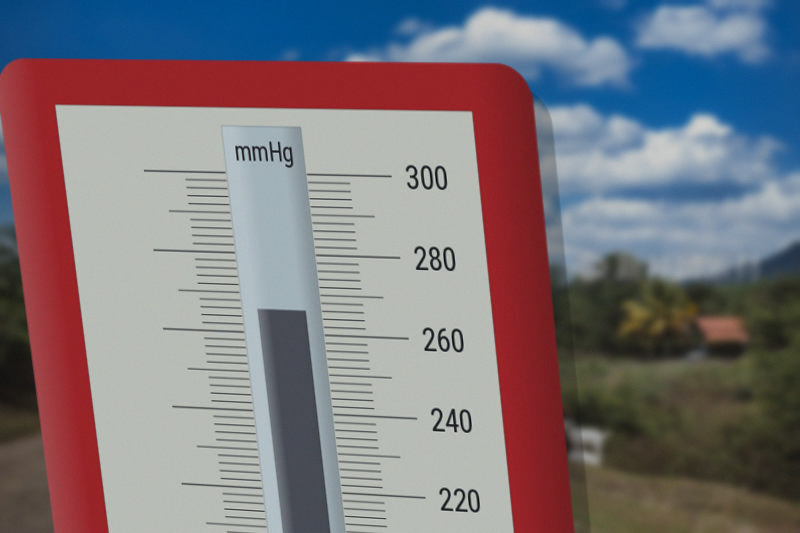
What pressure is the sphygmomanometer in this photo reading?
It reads 266 mmHg
